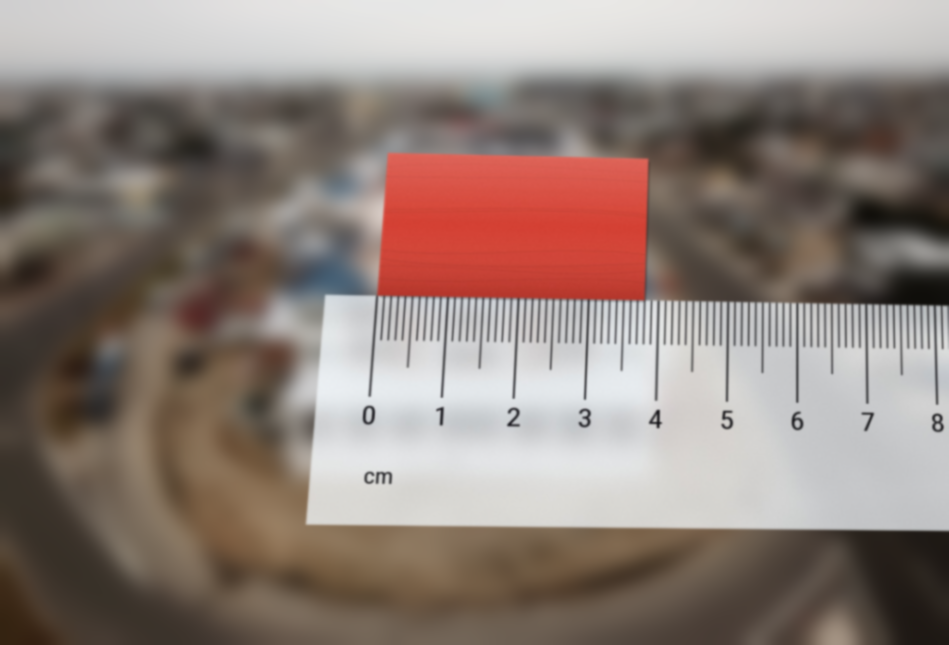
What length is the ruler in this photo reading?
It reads 3.8 cm
